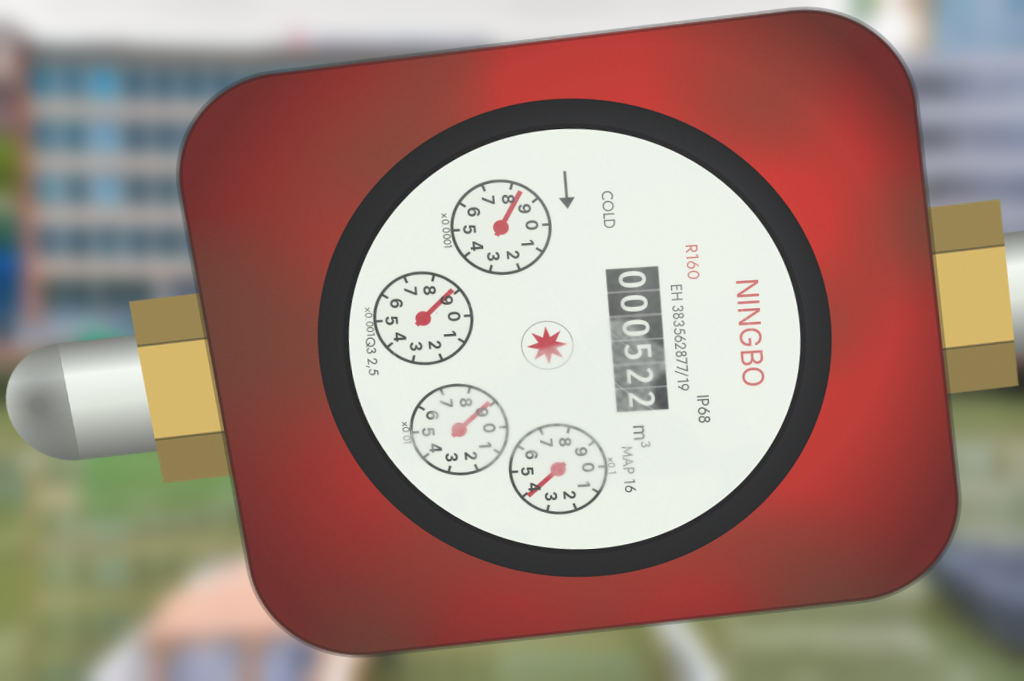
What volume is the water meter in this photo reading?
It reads 522.3888 m³
